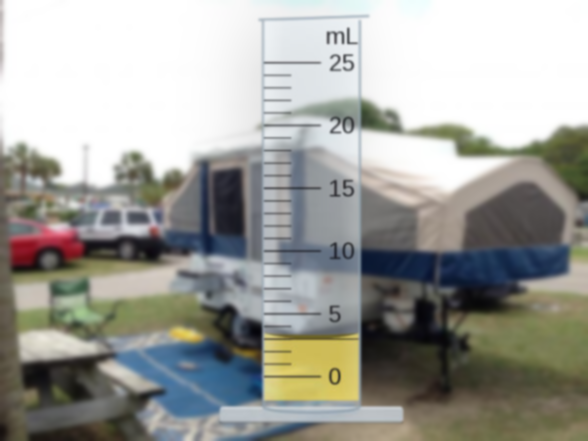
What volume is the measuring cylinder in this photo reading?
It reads 3 mL
